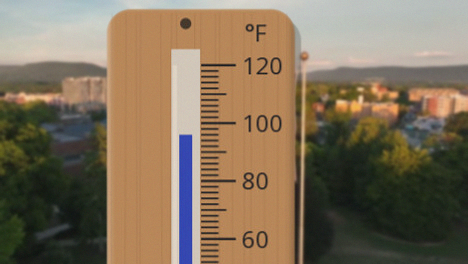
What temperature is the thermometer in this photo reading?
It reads 96 °F
